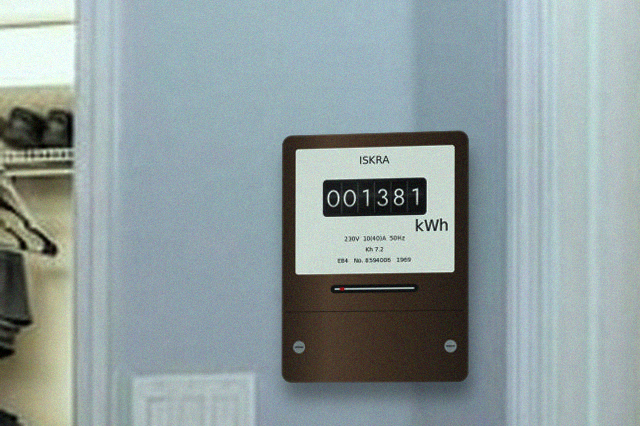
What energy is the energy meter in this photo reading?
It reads 1381 kWh
